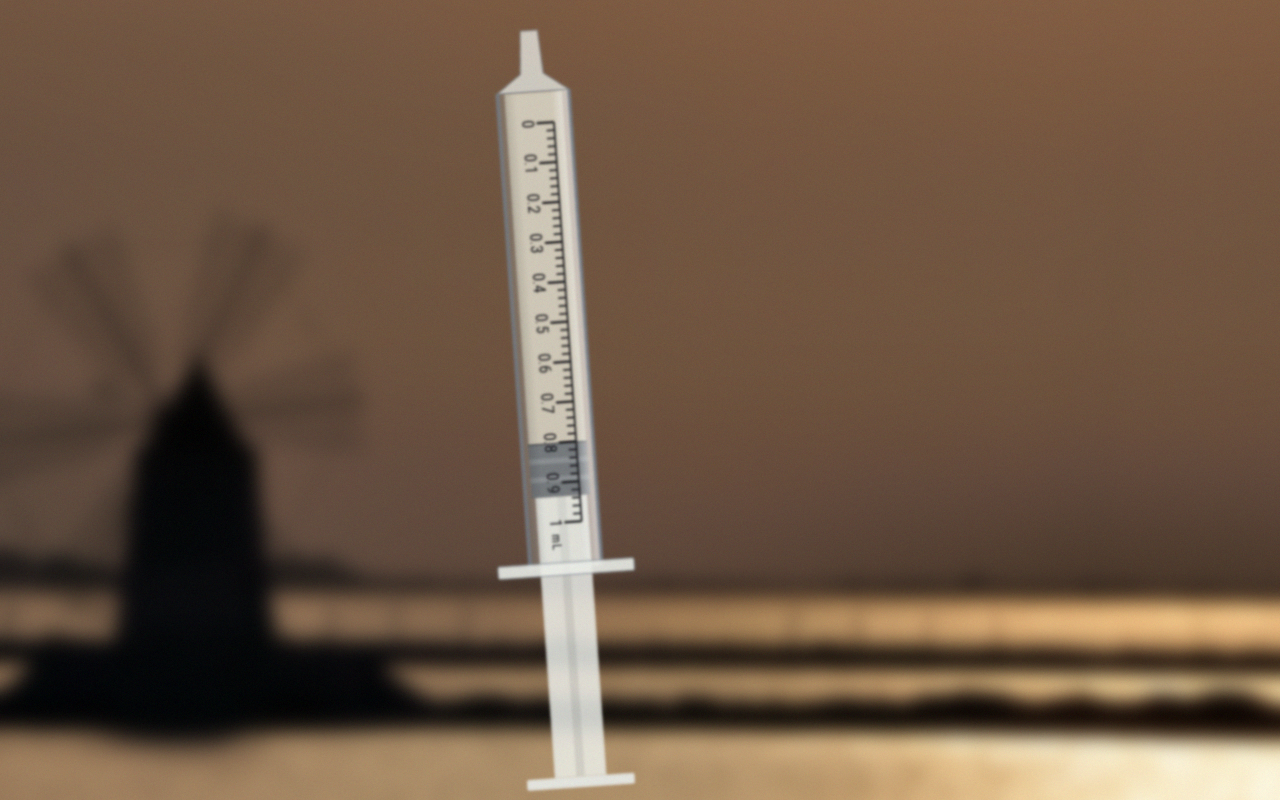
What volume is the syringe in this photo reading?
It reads 0.8 mL
